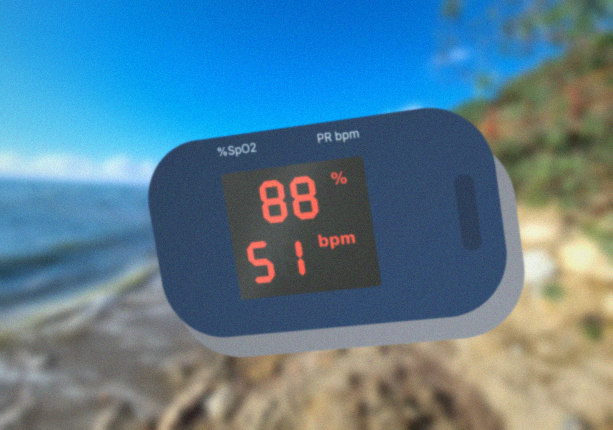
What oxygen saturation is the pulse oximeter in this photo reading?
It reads 88 %
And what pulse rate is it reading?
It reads 51 bpm
